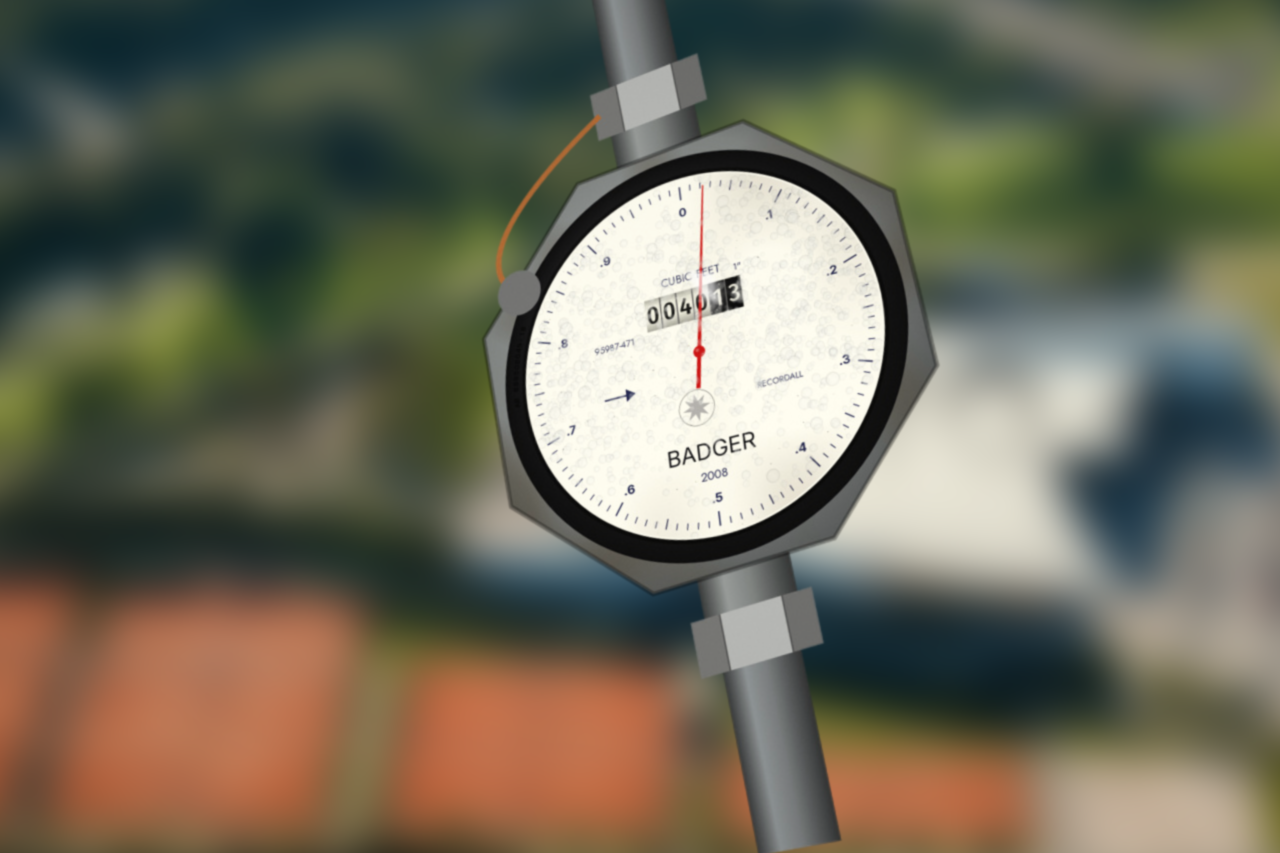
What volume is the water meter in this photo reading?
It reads 4013.02 ft³
